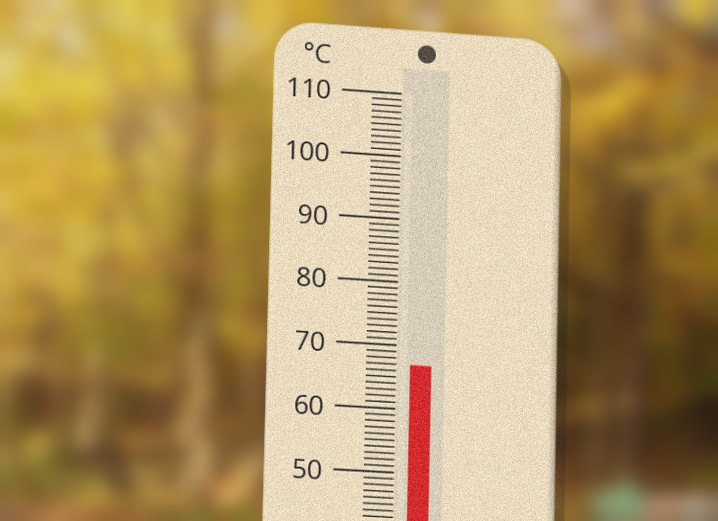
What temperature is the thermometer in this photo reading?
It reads 67 °C
